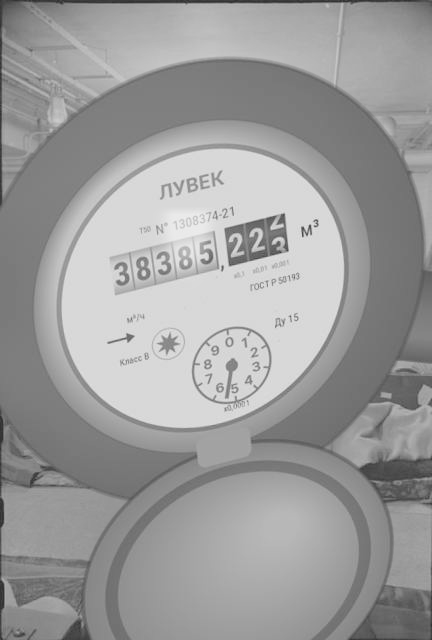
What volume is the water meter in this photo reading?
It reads 38385.2225 m³
